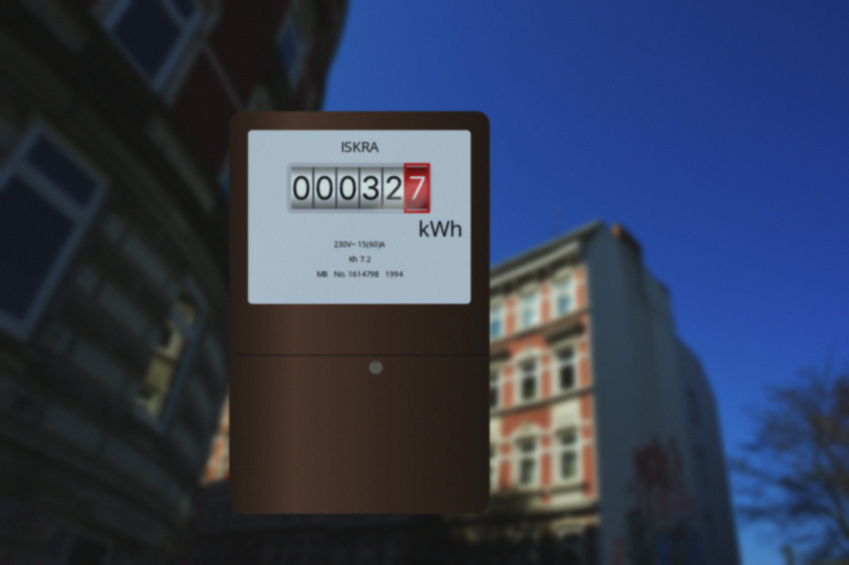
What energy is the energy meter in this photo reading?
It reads 32.7 kWh
